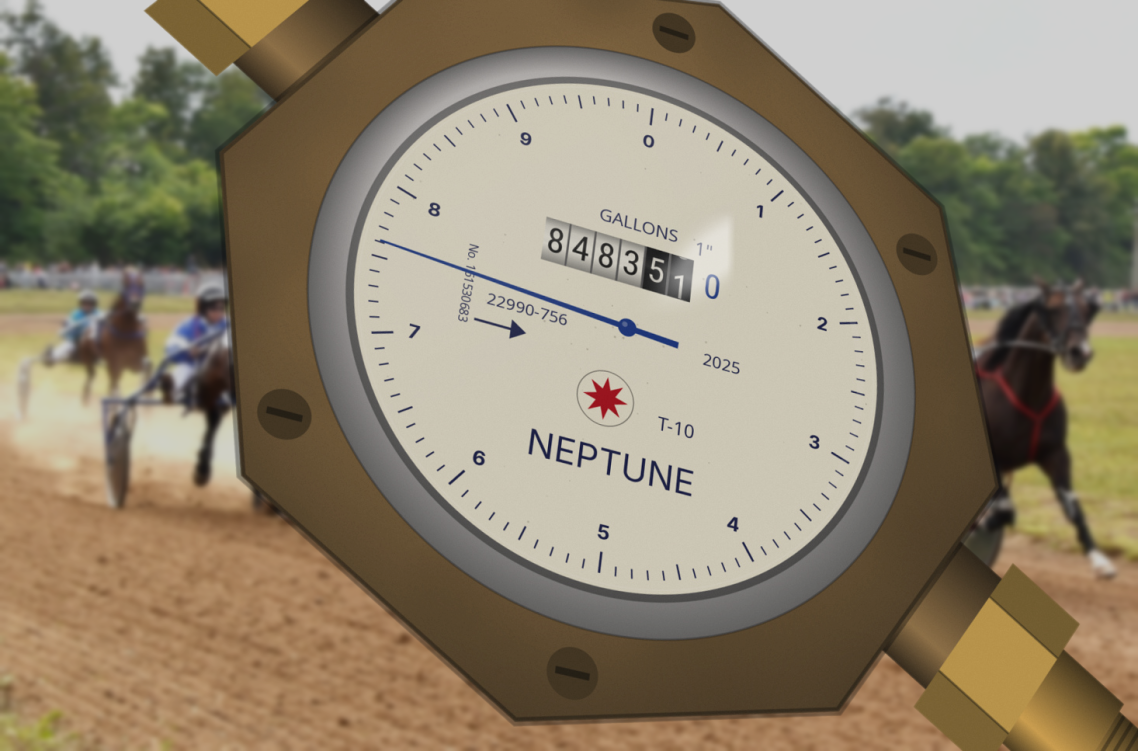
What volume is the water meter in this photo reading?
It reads 8483507.6 gal
